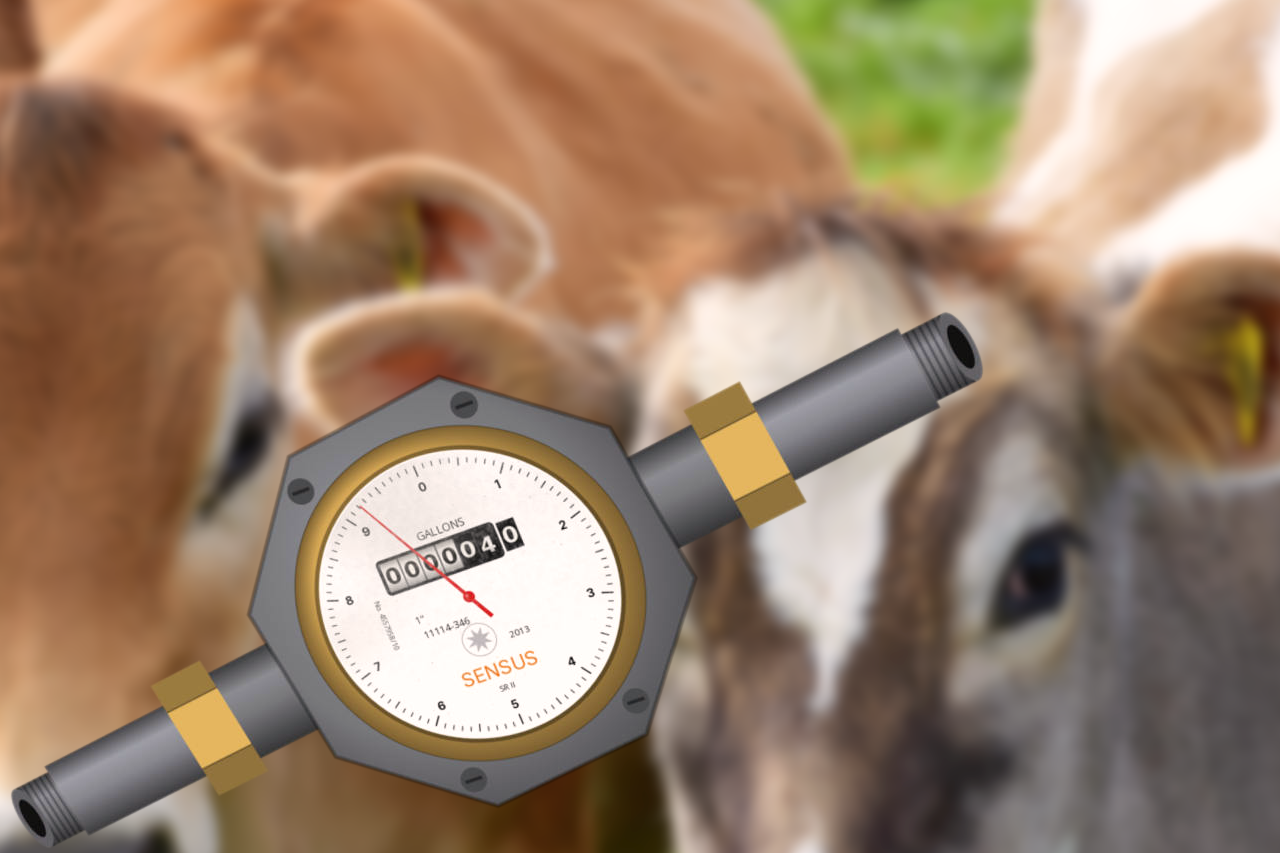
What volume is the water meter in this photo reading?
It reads 39.2 gal
